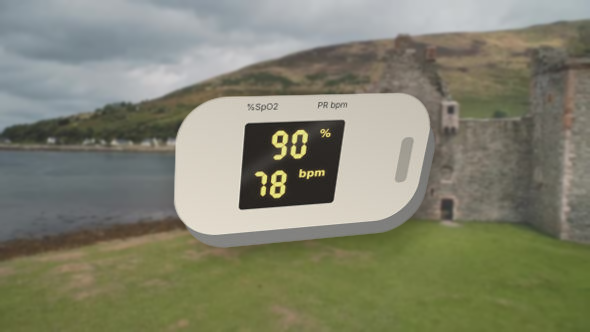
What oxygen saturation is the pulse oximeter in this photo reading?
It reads 90 %
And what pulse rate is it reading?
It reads 78 bpm
